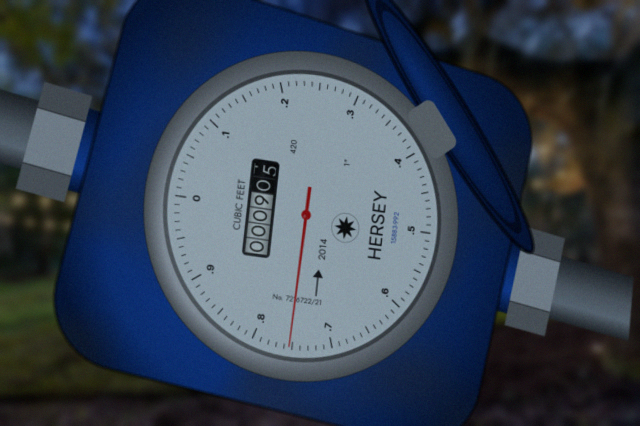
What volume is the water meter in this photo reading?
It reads 904.75 ft³
